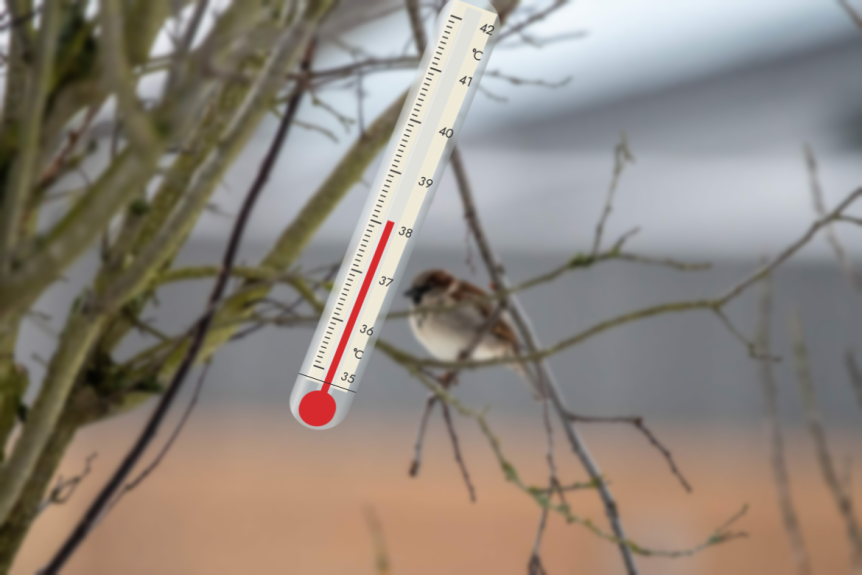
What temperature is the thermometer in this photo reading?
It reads 38.1 °C
